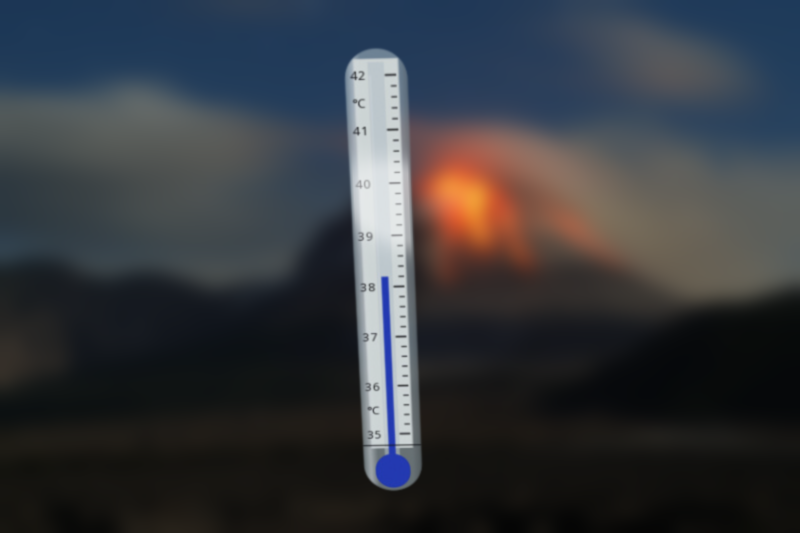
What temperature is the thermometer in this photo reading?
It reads 38.2 °C
